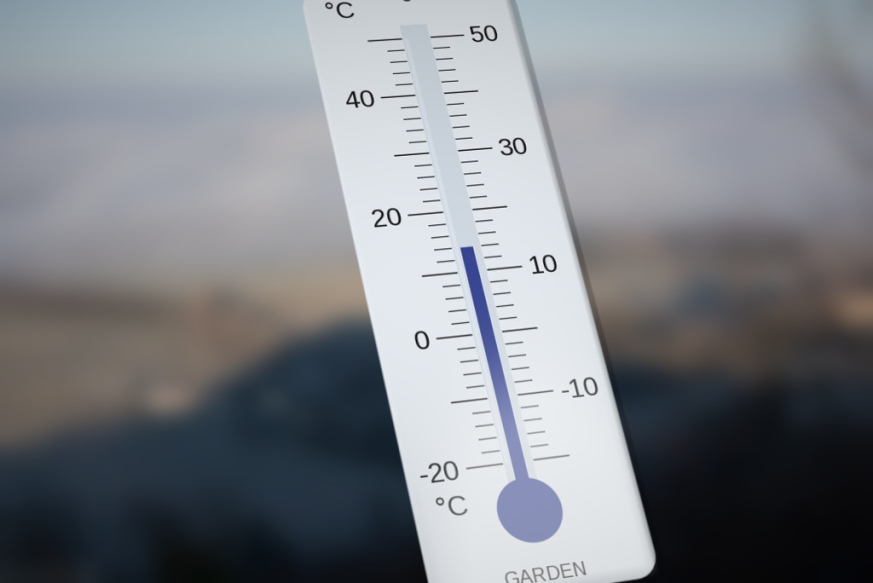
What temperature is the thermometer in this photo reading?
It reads 14 °C
